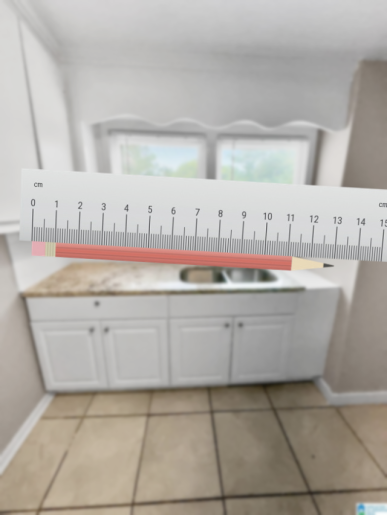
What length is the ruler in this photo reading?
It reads 13 cm
